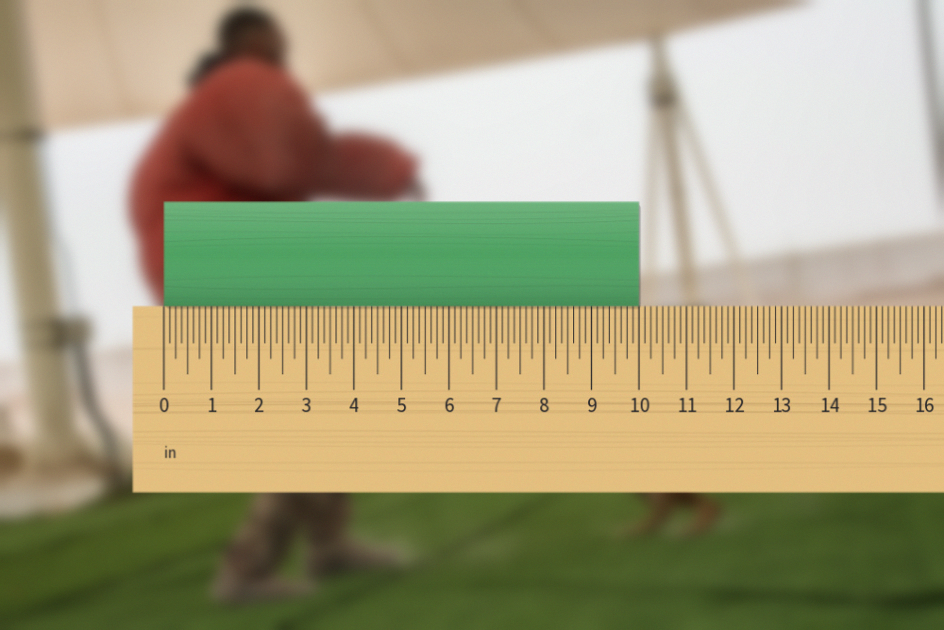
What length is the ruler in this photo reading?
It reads 10 in
